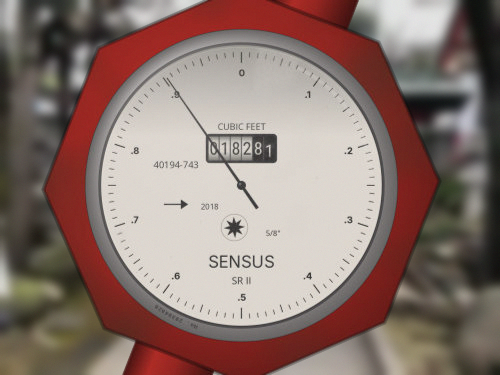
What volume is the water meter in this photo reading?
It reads 18280.90 ft³
